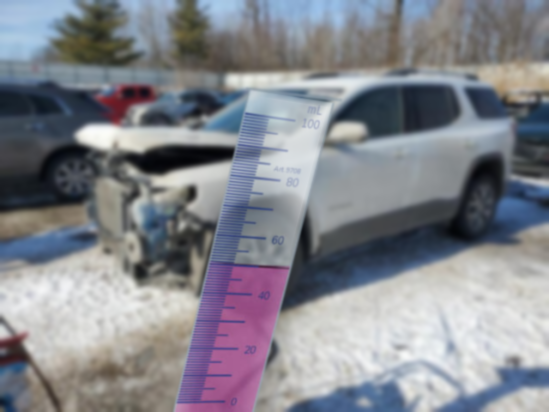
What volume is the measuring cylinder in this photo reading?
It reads 50 mL
